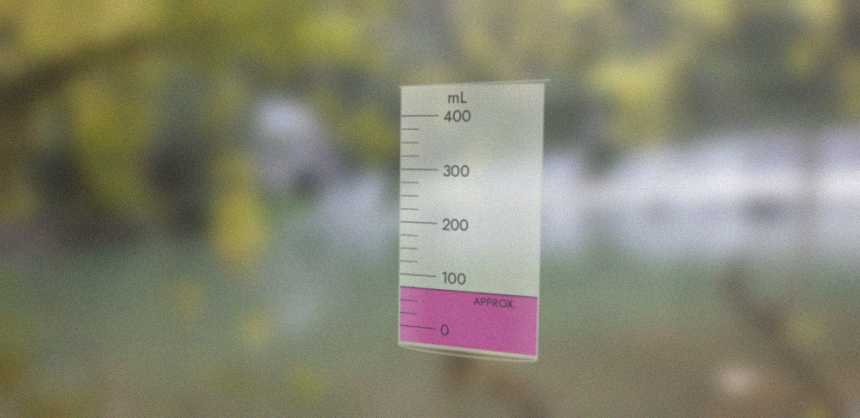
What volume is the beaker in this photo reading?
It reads 75 mL
